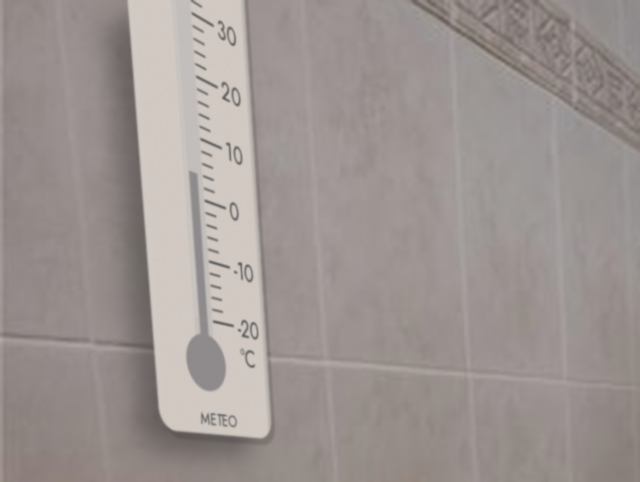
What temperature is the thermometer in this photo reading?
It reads 4 °C
